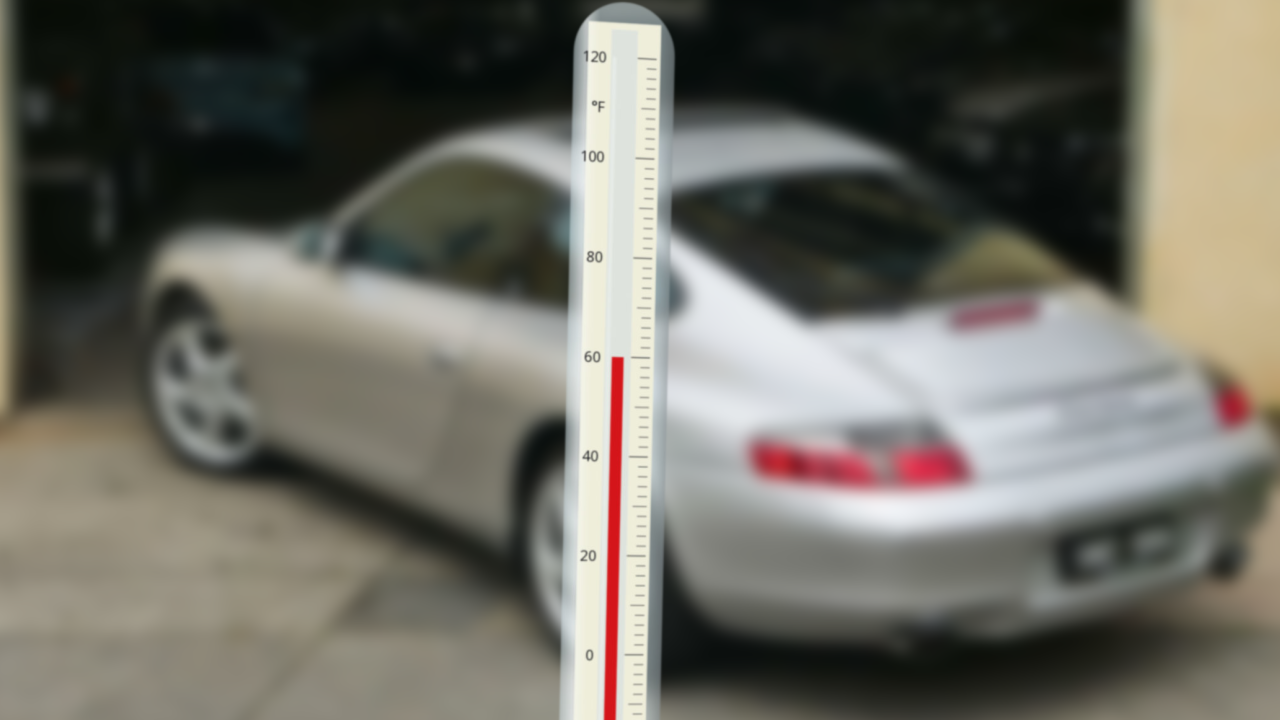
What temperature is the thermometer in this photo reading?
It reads 60 °F
